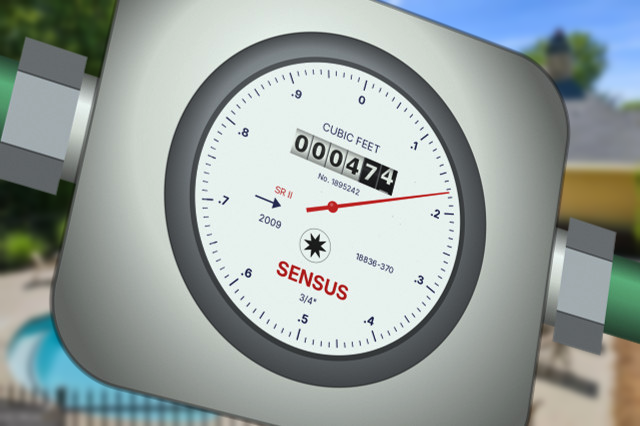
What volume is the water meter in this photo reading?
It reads 474.17 ft³
